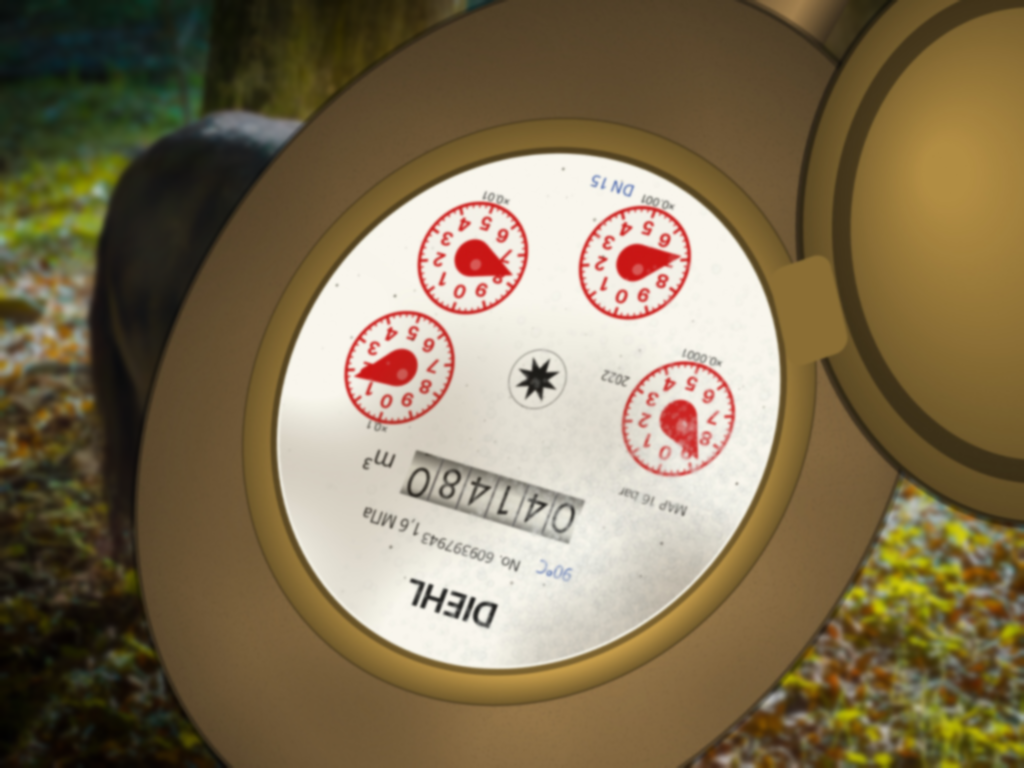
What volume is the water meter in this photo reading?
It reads 41480.1768 m³
